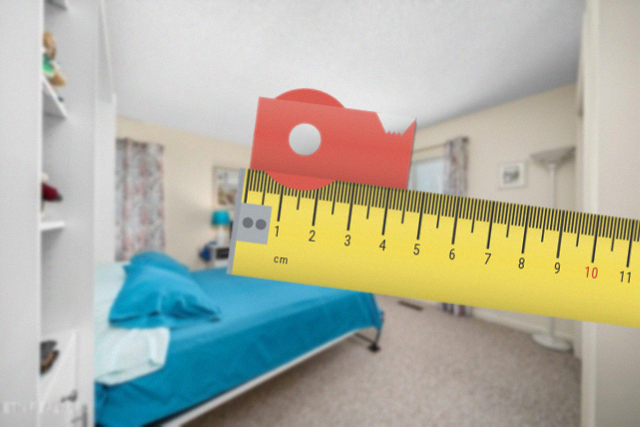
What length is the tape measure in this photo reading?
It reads 4.5 cm
